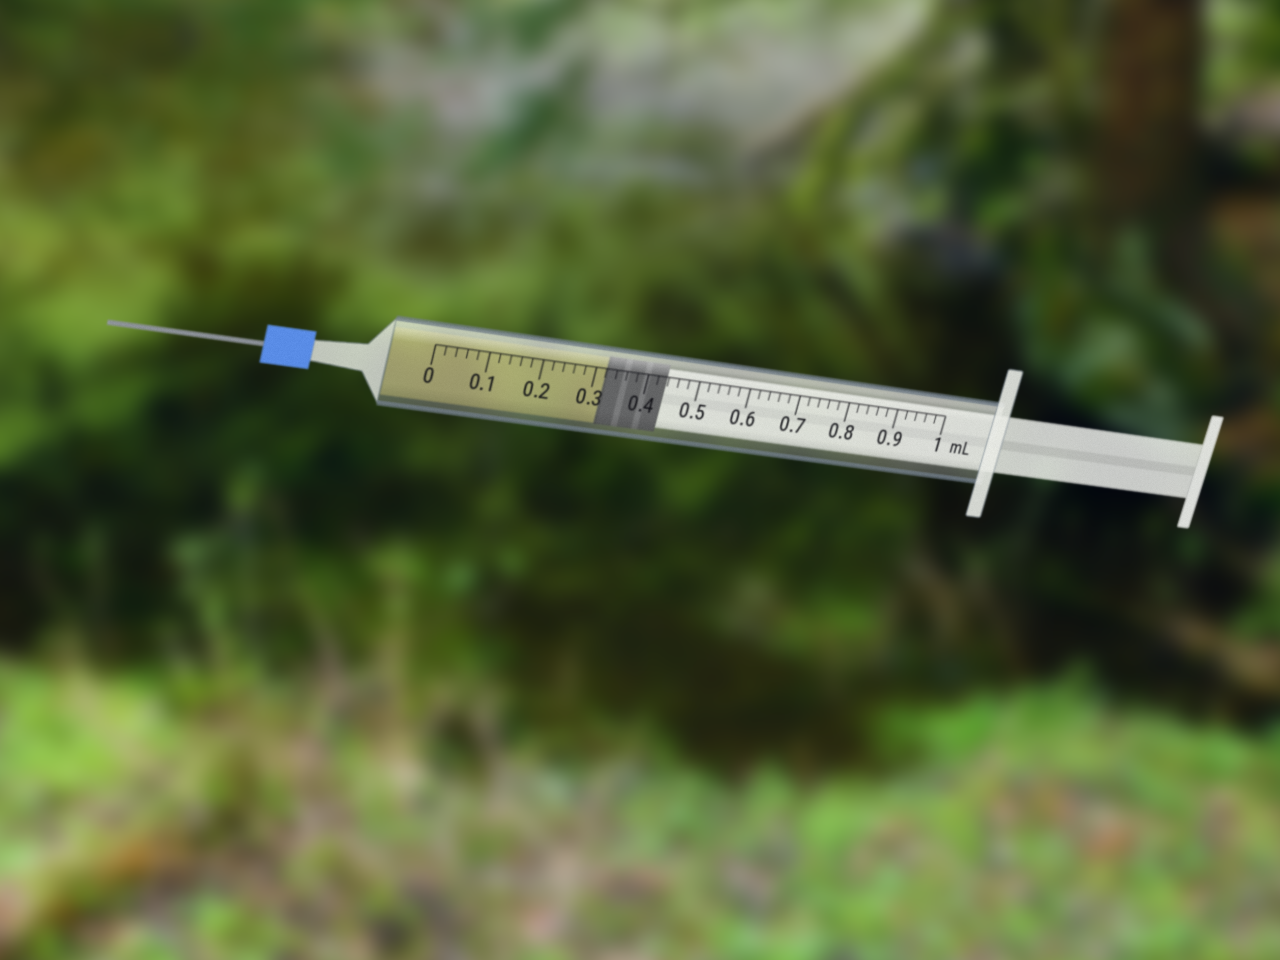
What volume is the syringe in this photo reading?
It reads 0.32 mL
